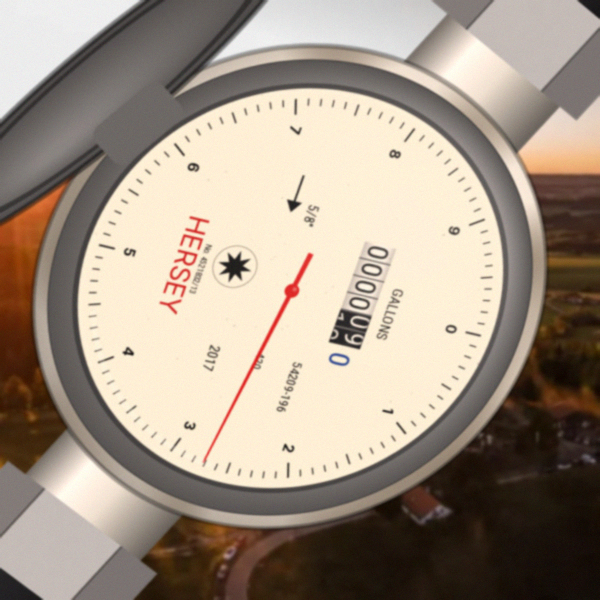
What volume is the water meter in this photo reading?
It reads 92.7 gal
